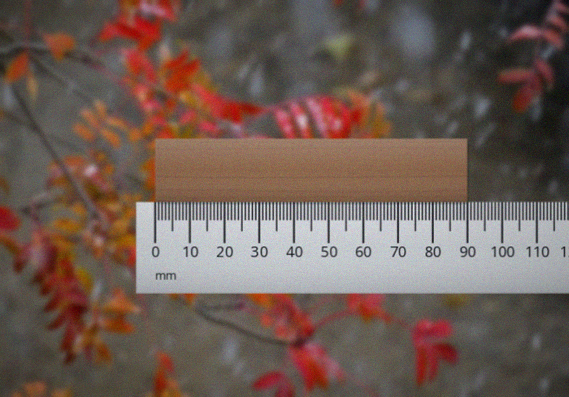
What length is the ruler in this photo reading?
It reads 90 mm
